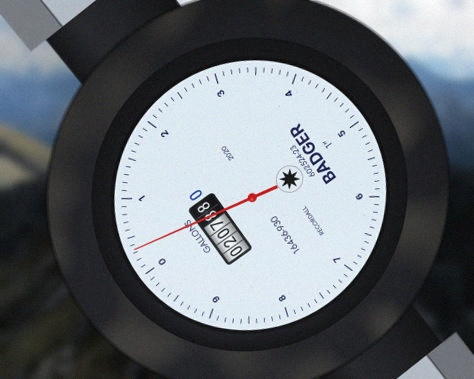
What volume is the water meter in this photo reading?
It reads 207880.3 gal
